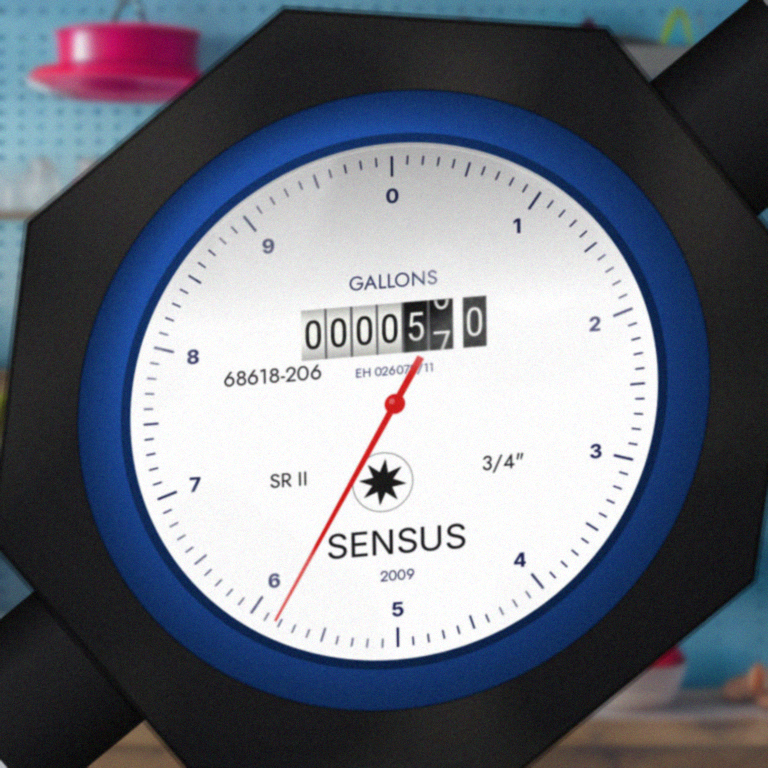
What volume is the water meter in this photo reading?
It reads 565.8 gal
